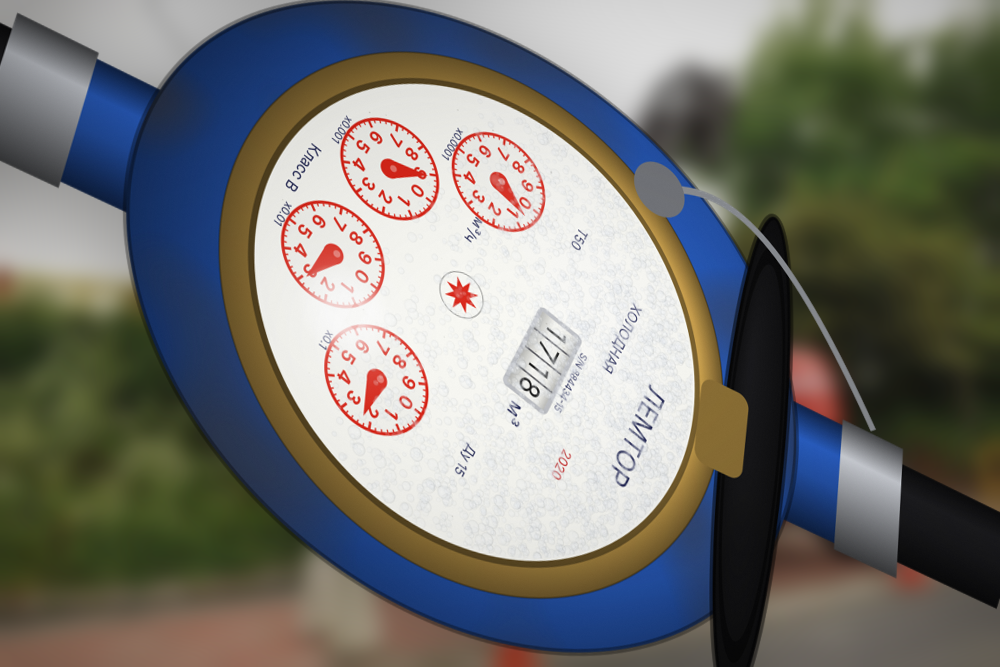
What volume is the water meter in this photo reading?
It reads 1718.2290 m³
